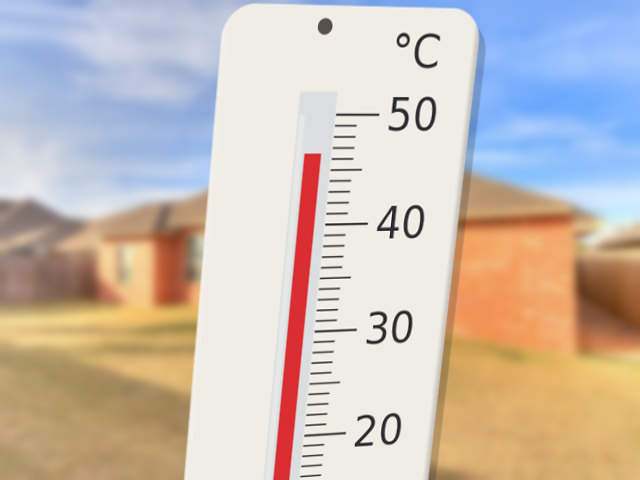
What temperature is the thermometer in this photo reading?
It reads 46.5 °C
